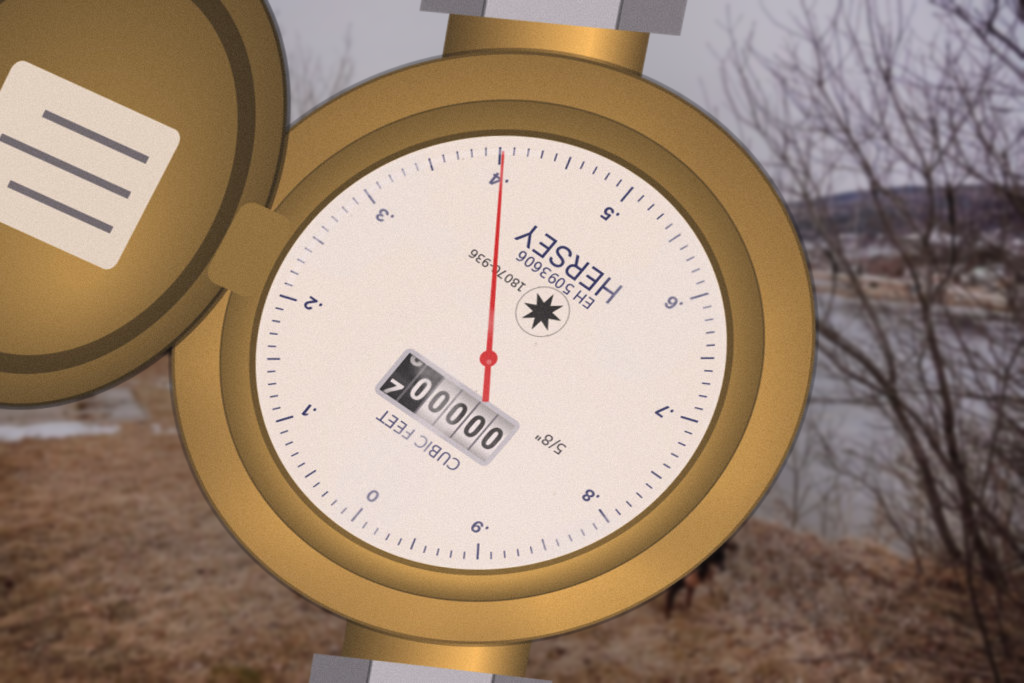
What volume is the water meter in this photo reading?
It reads 2.40 ft³
